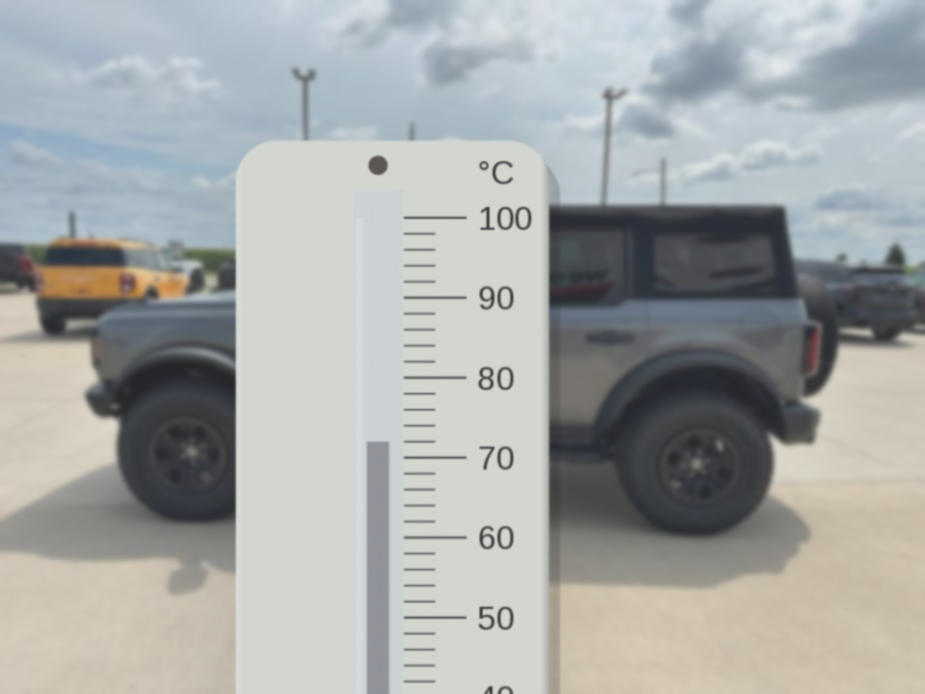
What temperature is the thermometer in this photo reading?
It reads 72 °C
